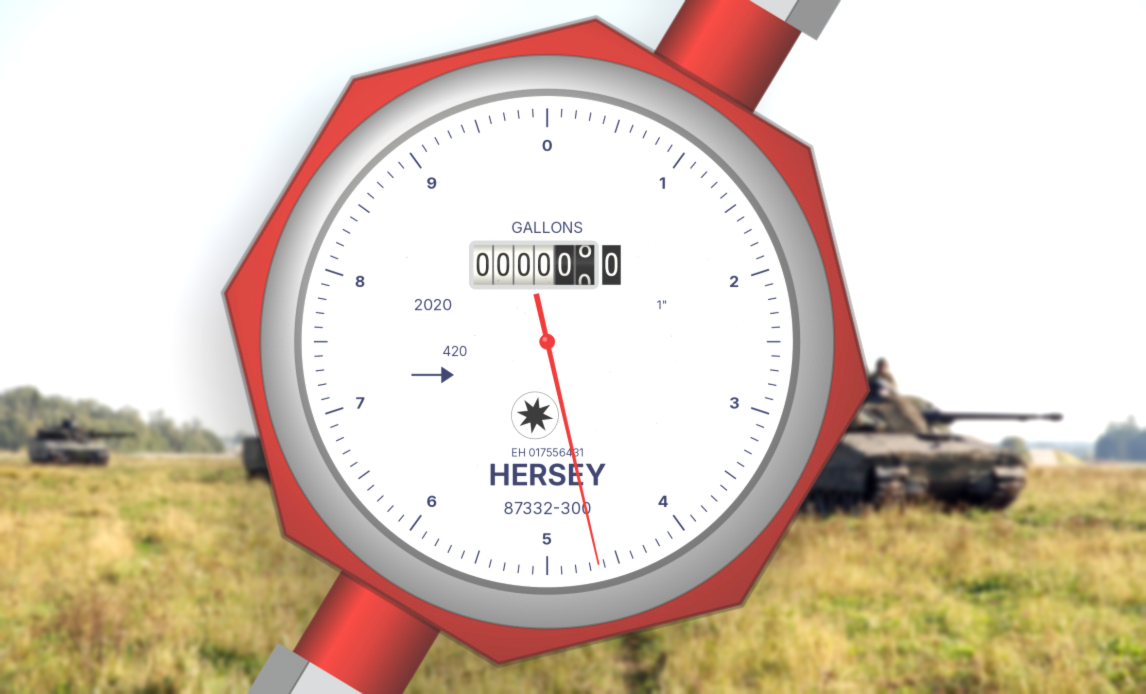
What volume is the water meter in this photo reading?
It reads 84.6 gal
